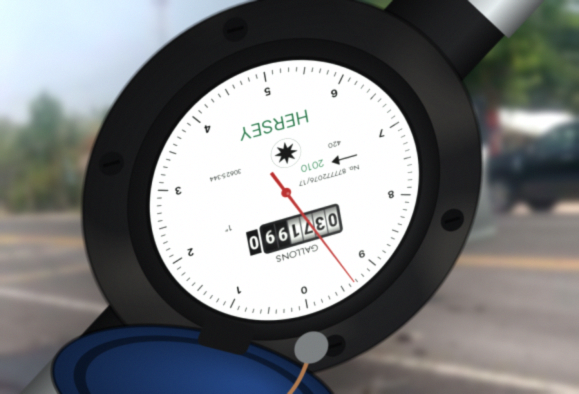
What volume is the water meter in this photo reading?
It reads 371989.3 gal
